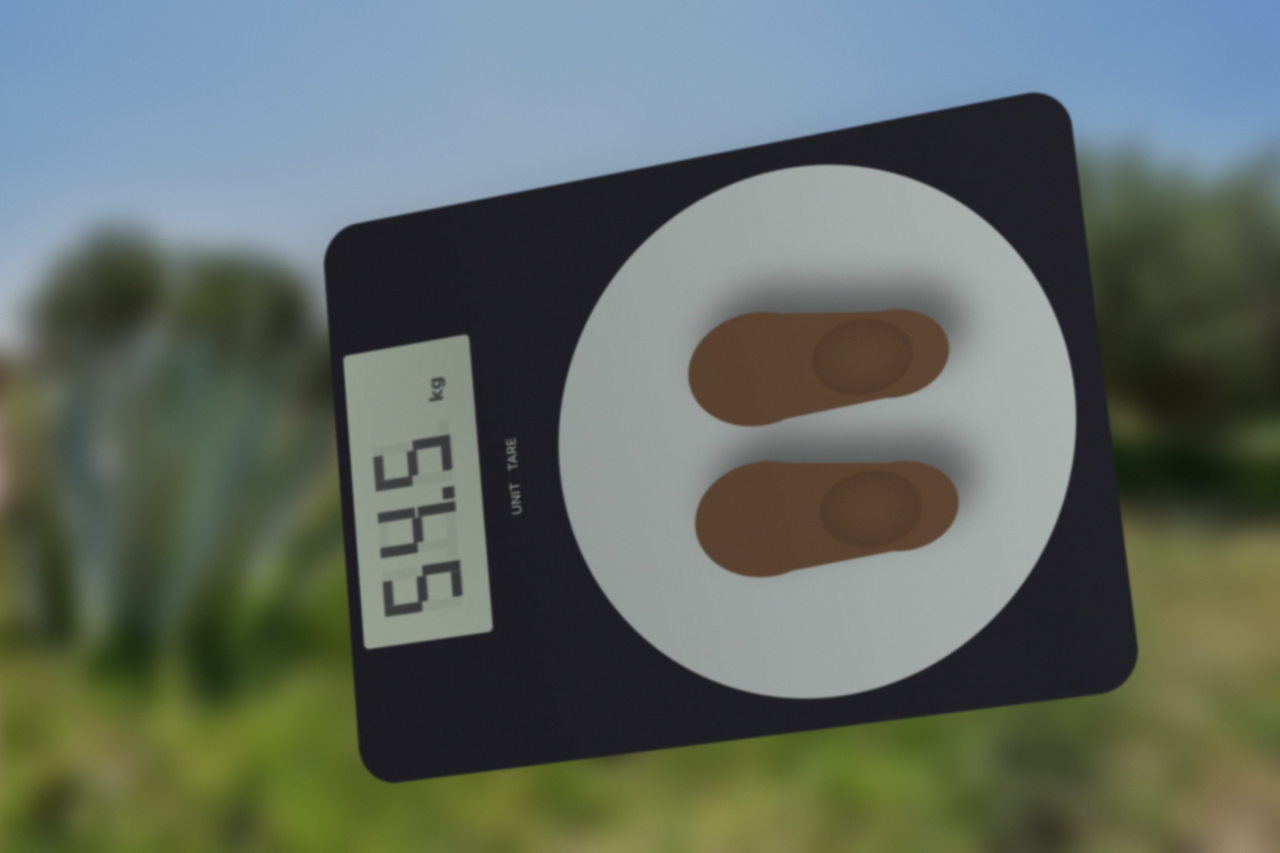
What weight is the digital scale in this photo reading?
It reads 54.5 kg
